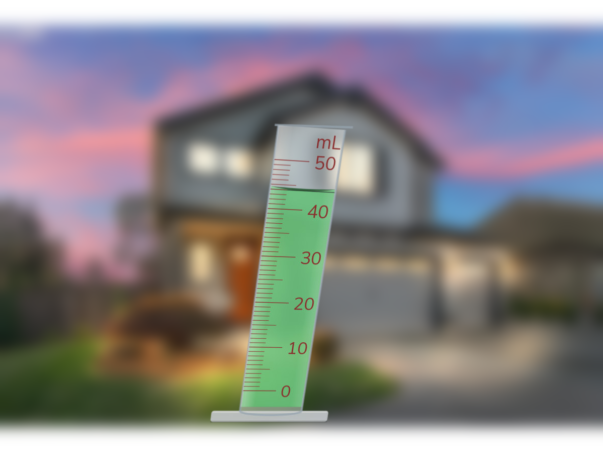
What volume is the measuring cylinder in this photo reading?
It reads 44 mL
